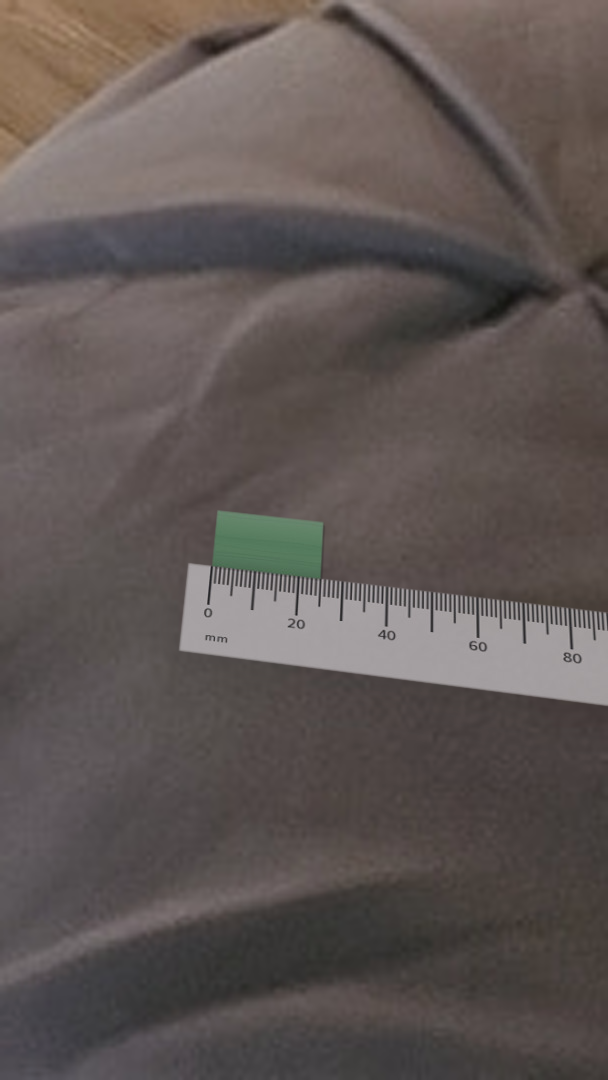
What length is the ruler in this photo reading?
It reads 25 mm
